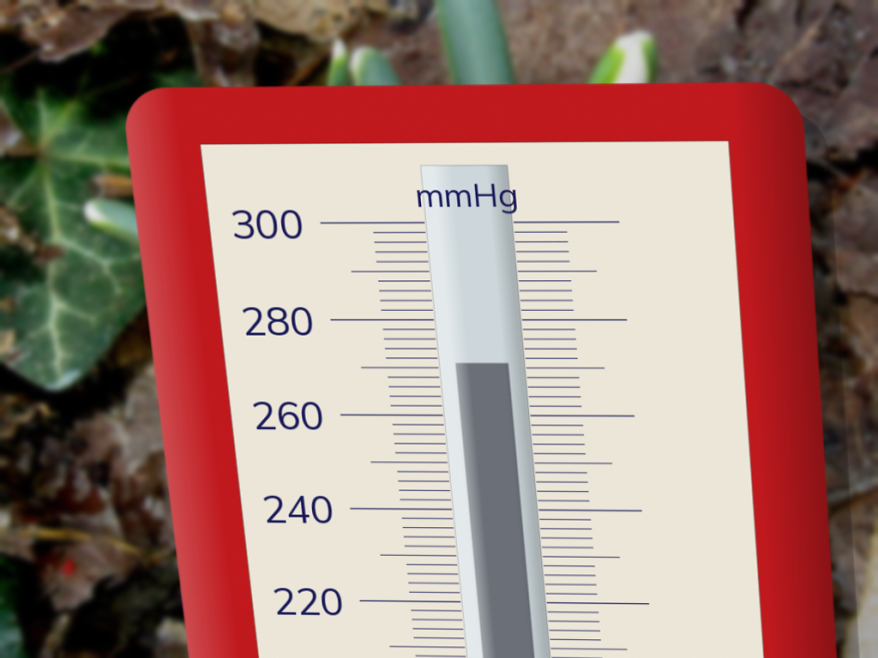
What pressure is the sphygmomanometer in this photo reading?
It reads 271 mmHg
